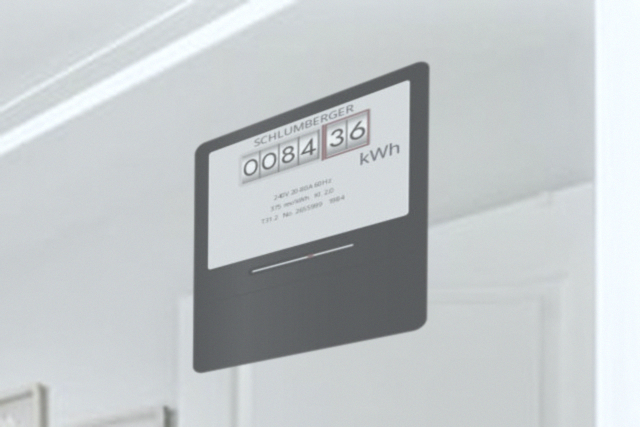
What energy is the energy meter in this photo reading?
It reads 84.36 kWh
